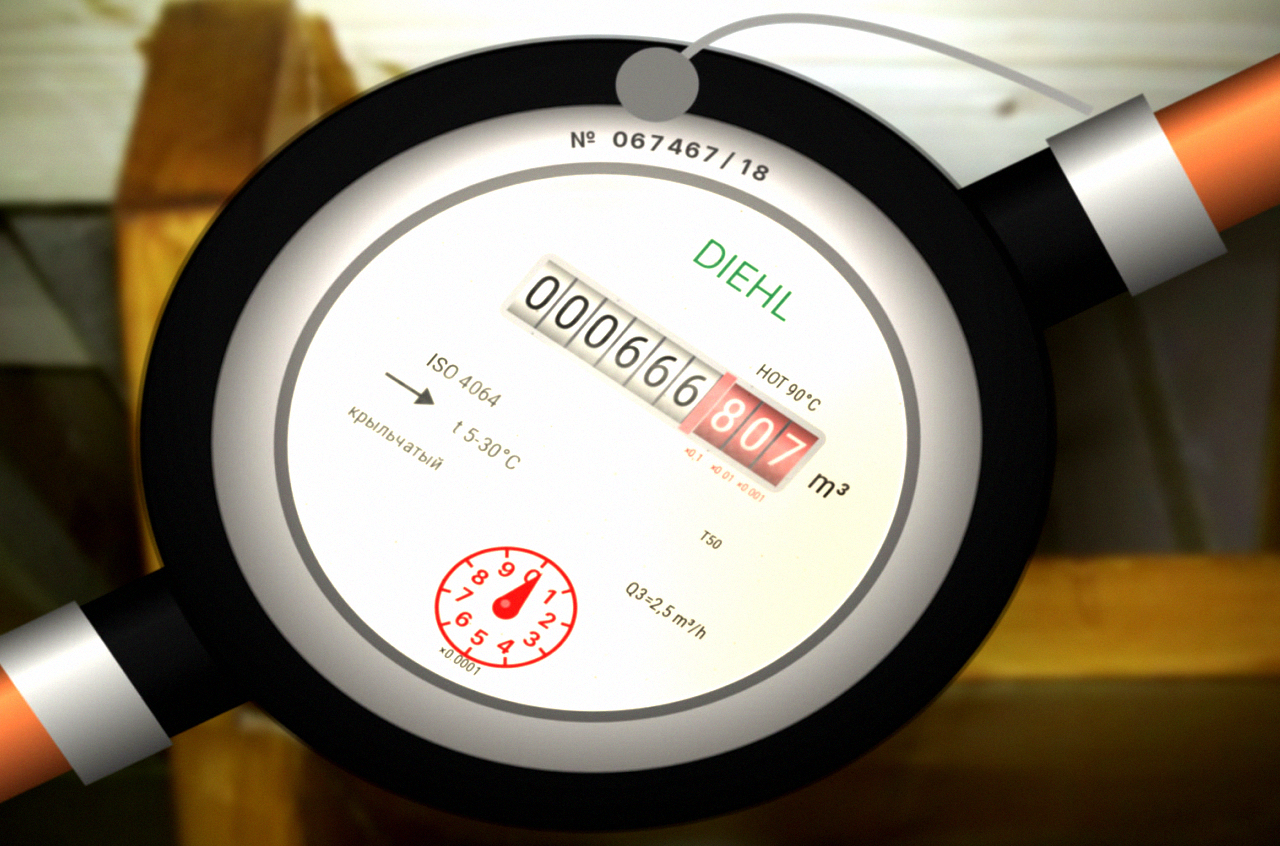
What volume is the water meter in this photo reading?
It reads 666.8070 m³
